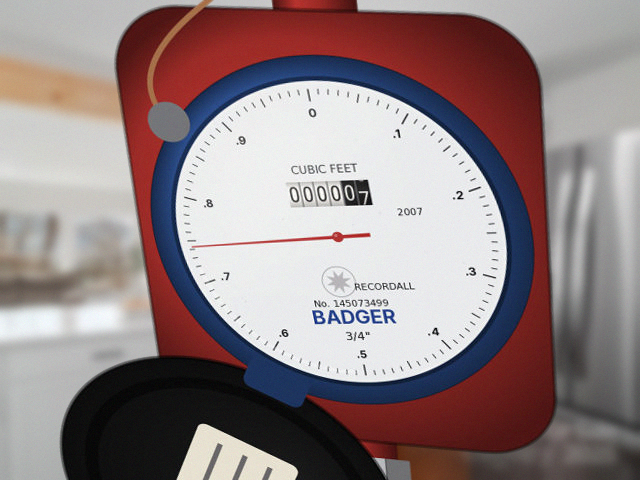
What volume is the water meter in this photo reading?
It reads 6.74 ft³
